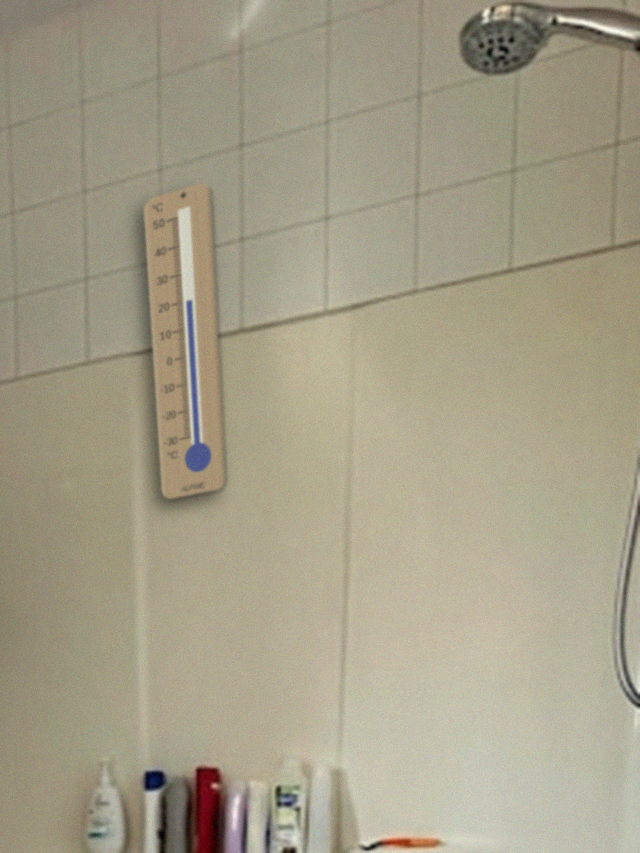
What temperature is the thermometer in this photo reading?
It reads 20 °C
